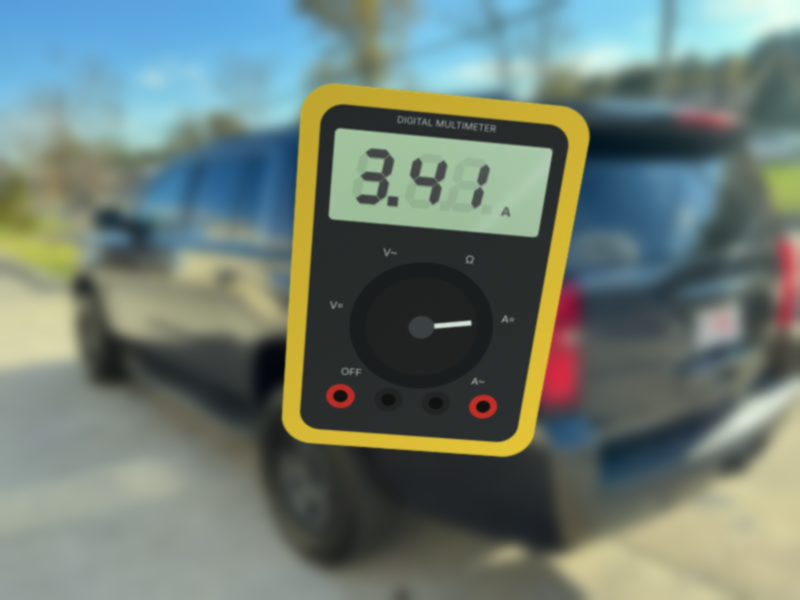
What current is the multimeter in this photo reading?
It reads 3.41 A
